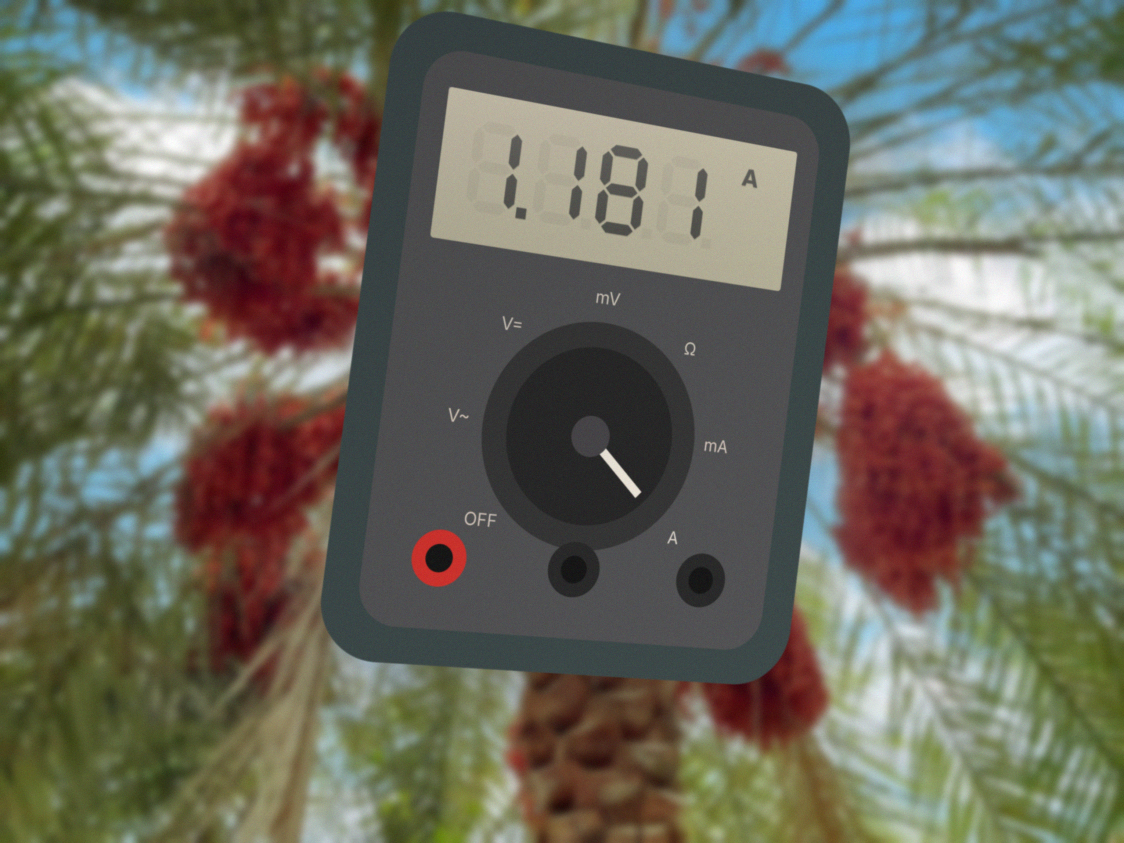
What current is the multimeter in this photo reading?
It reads 1.181 A
